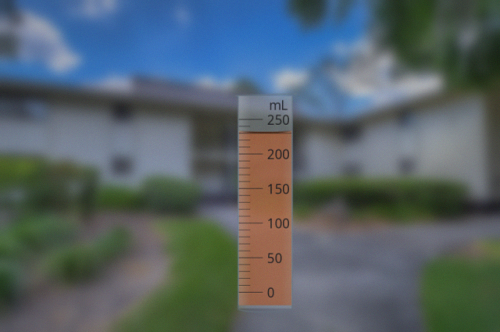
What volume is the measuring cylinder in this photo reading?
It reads 230 mL
